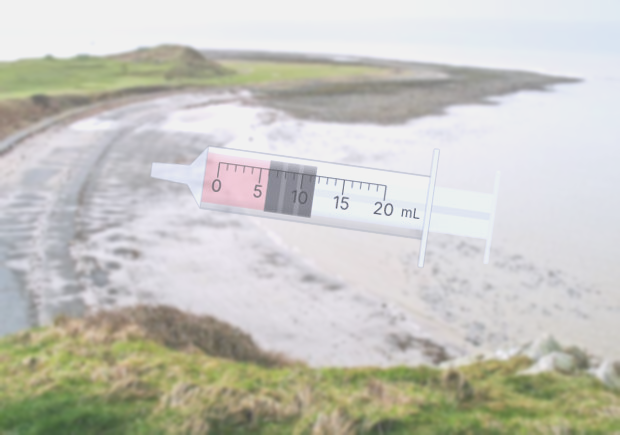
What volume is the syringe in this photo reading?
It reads 6 mL
